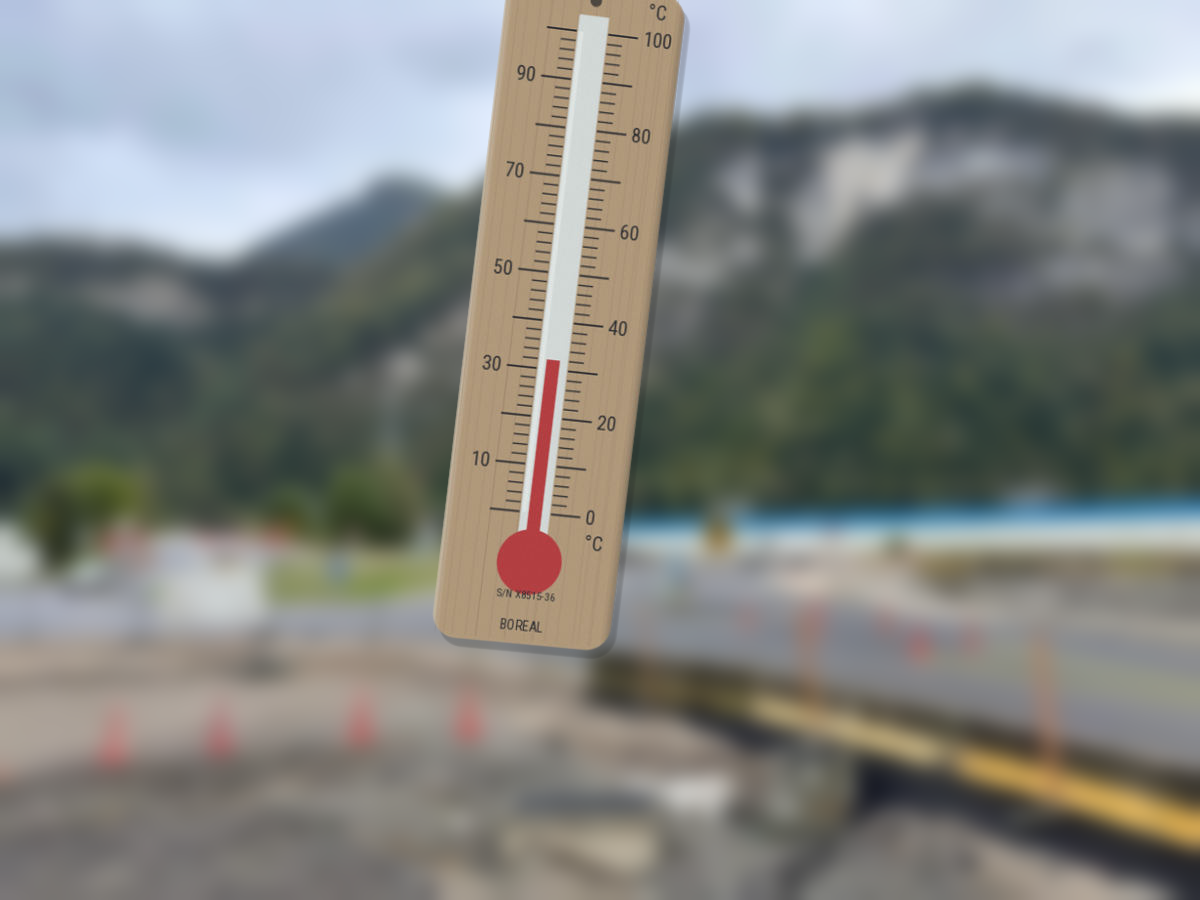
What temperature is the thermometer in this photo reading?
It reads 32 °C
